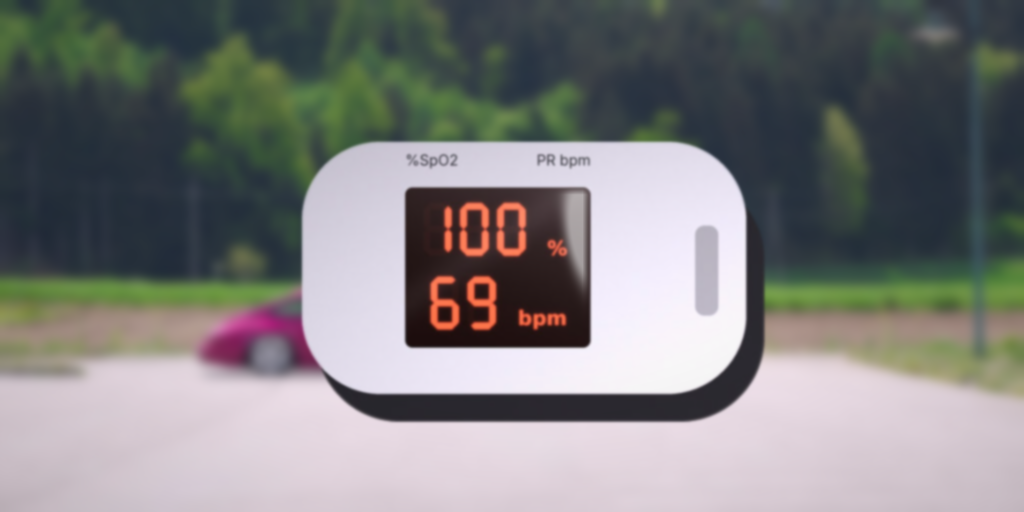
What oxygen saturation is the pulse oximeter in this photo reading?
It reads 100 %
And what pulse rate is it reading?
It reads 69 bpm
